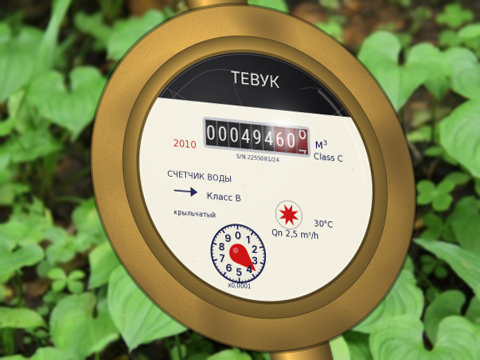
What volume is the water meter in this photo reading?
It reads 494.6063 m³
